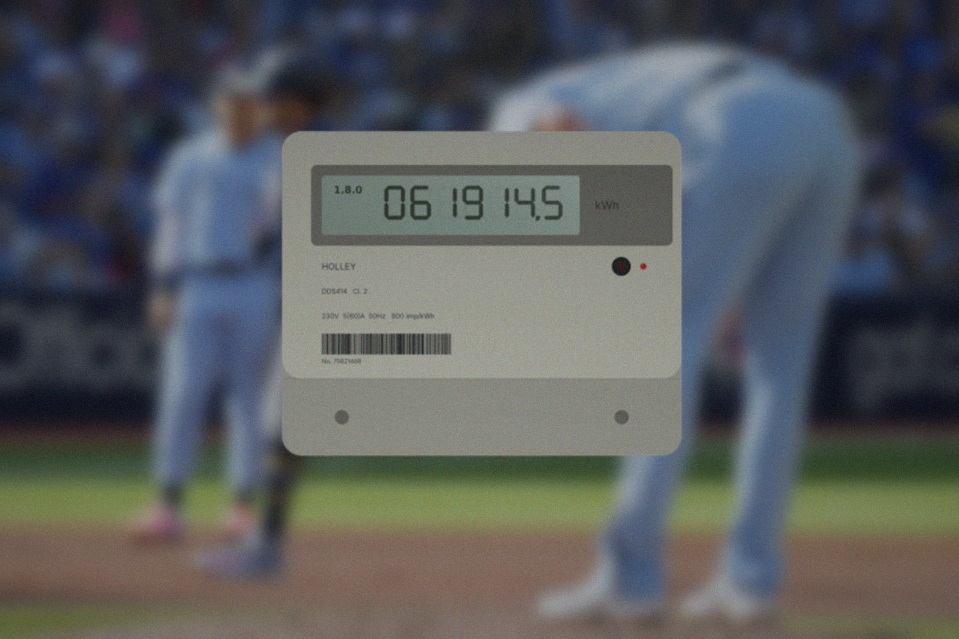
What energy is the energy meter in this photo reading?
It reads 61914.5 kWh
